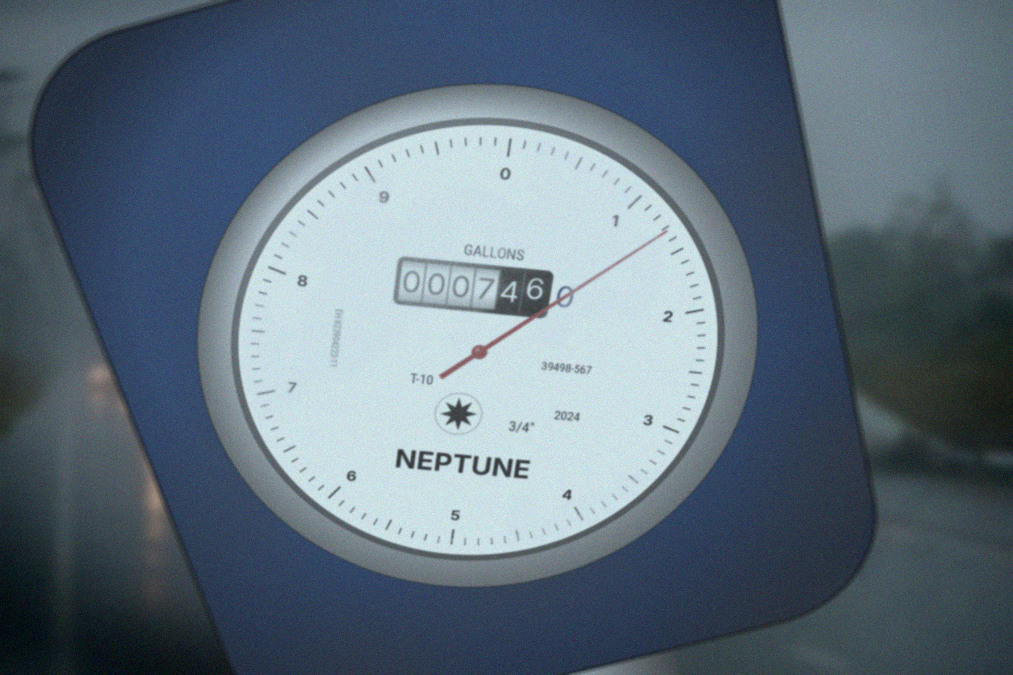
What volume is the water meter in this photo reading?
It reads 7461.3 gal
